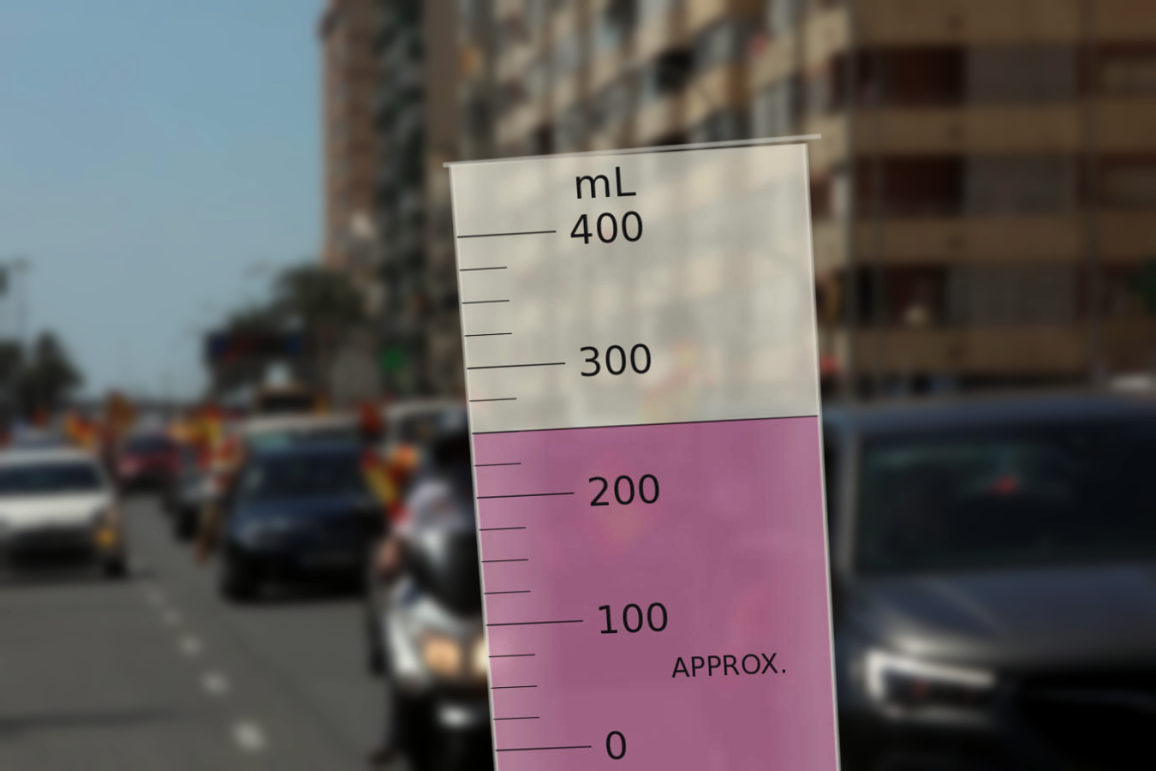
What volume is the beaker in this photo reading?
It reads 250 mL
